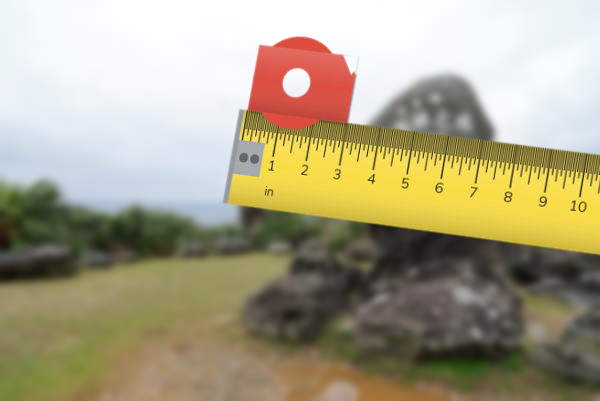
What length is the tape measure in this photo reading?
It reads 3 in
